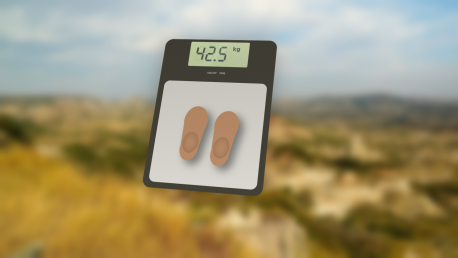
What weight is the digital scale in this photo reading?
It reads 42.5 kg
